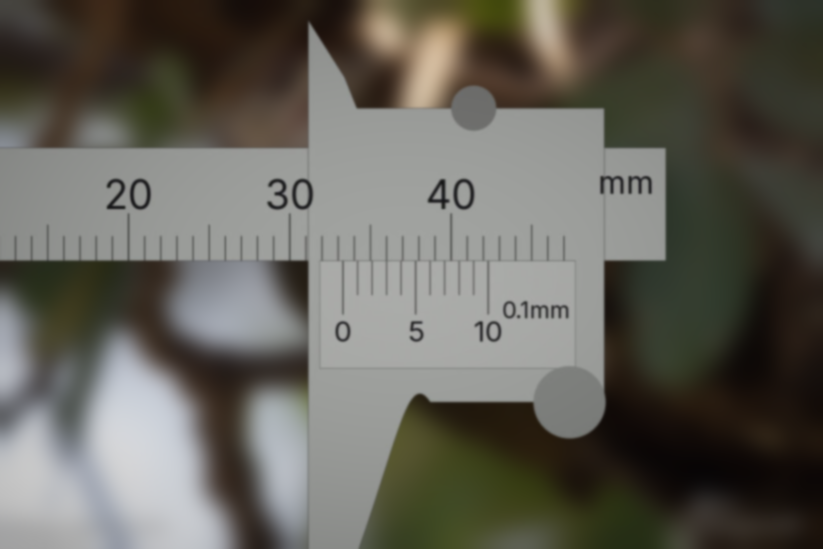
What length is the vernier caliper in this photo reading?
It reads 33.3 mm
